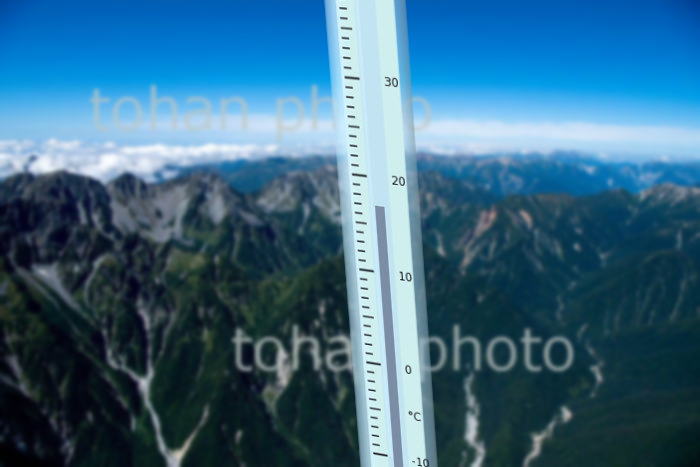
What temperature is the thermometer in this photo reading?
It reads 17 °C
